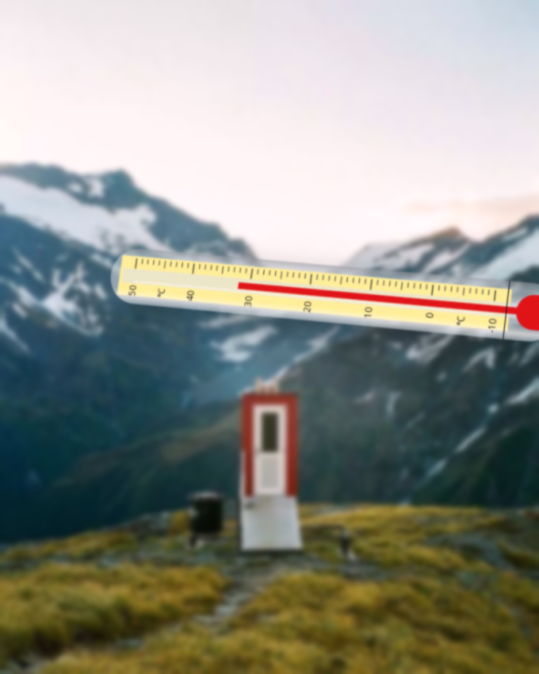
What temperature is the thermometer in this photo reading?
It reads 32 °C
